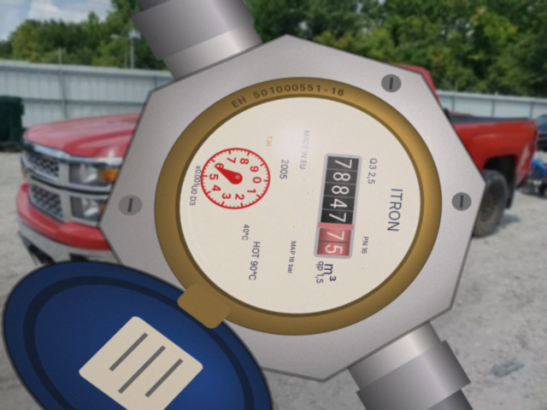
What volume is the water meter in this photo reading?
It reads 78847.755 m³
